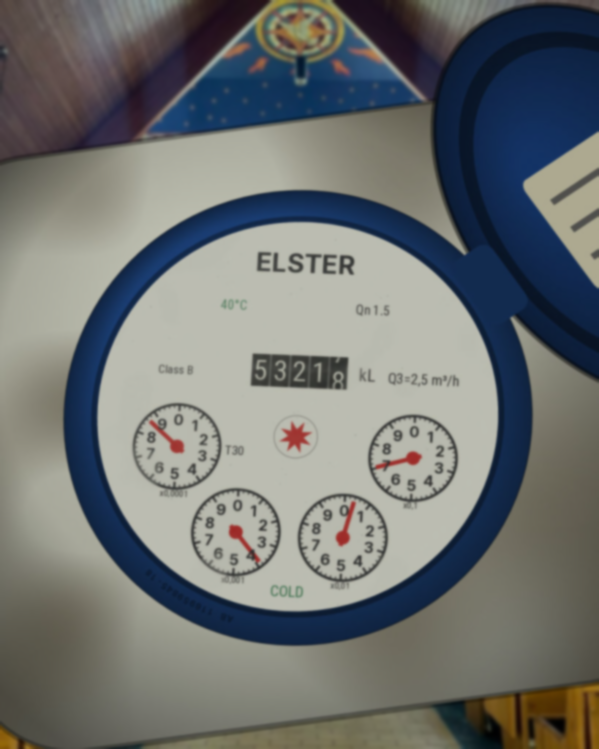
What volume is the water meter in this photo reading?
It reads 53217.7038 kL
